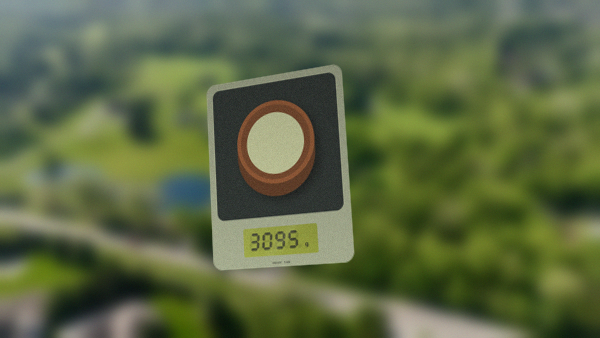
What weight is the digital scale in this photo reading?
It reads 3095 g
